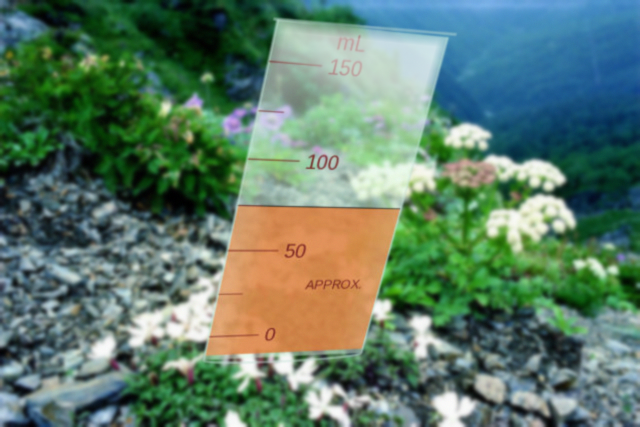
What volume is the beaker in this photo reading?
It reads 75 mL
